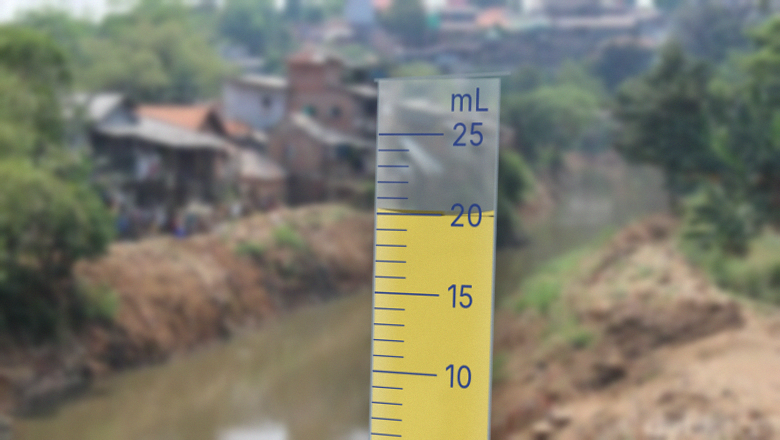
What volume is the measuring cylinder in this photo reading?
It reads 20 mL
